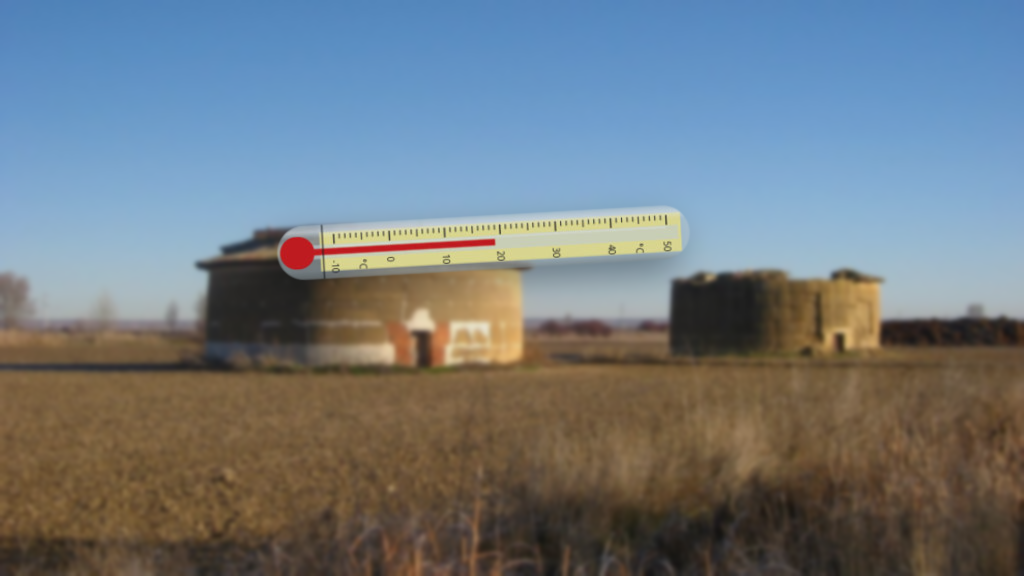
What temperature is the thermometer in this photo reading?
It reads 19 °C
